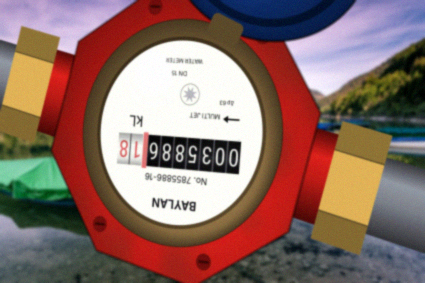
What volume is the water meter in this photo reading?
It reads 35886.18 kL
